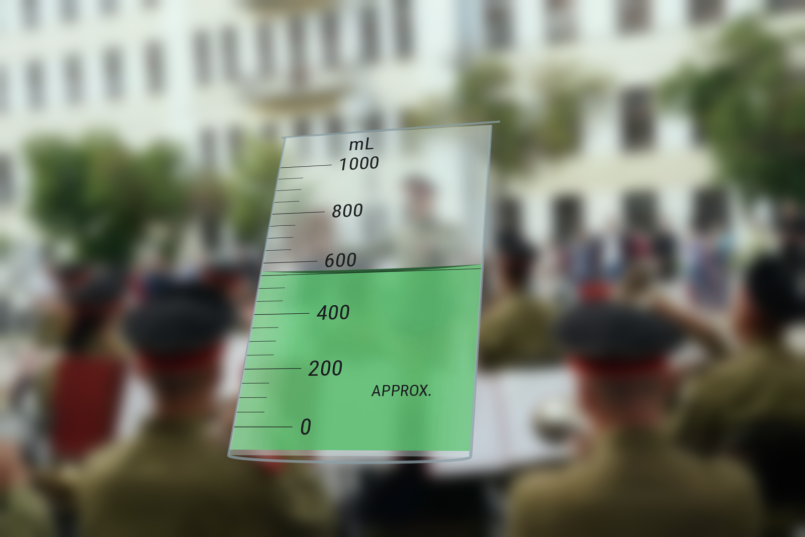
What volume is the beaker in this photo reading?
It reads 550 mL
